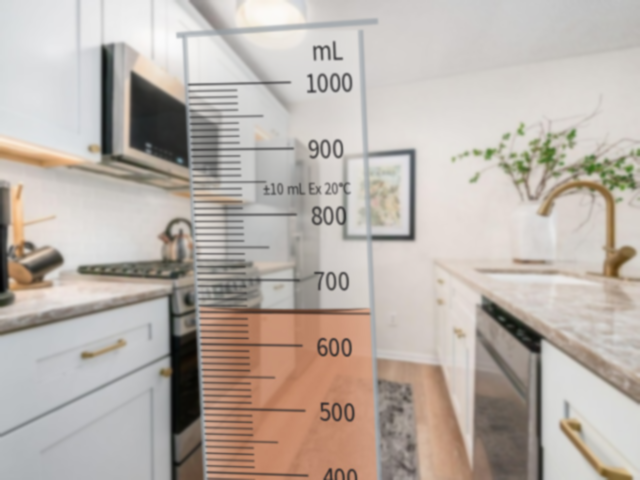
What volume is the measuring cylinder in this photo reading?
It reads 650 mL
